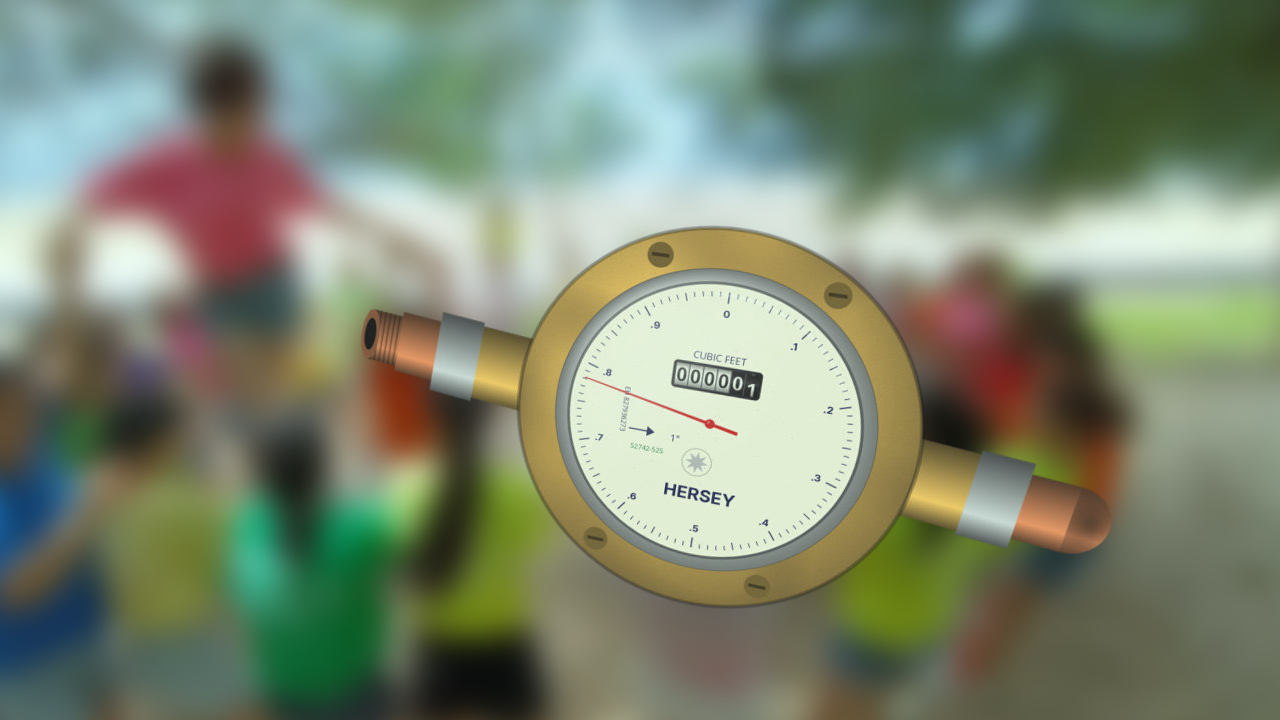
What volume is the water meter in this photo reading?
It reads 0.78 ft³
